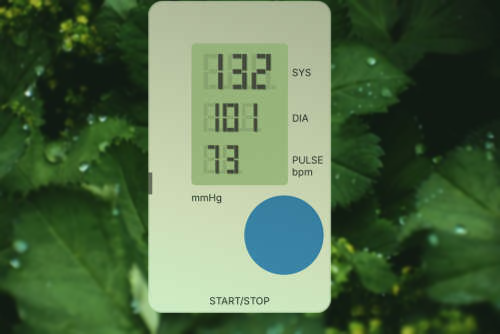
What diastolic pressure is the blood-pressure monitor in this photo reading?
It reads 101 mmHg
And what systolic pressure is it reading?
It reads 132 mmHg
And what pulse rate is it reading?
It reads 73 bpm
